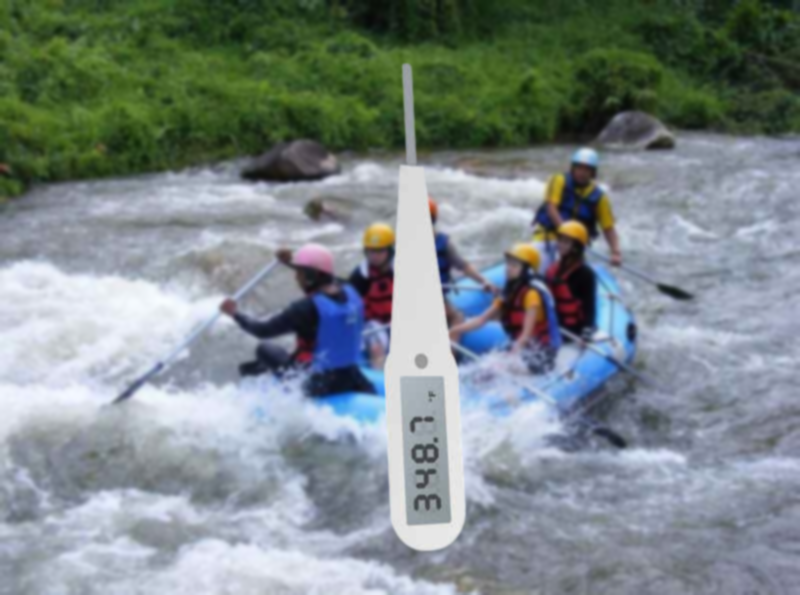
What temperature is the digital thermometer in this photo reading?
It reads 348.7 °F
